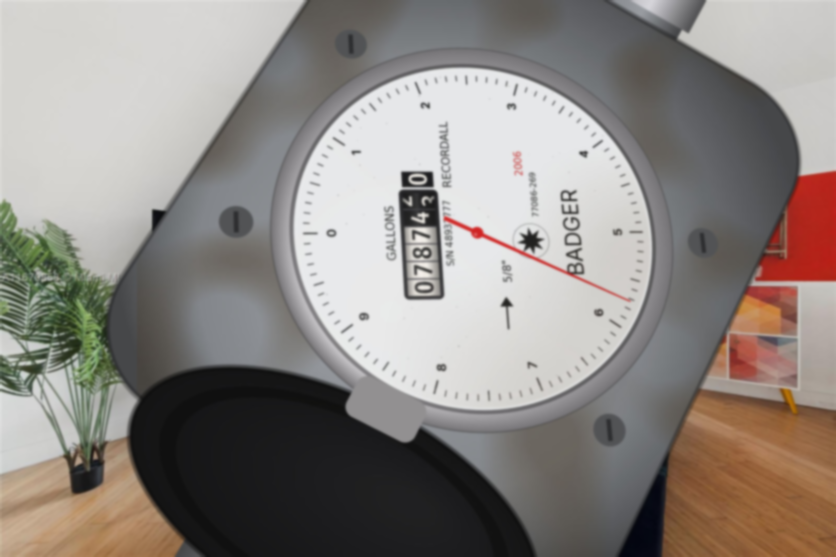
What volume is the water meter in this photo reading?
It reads 787425.7 gal
